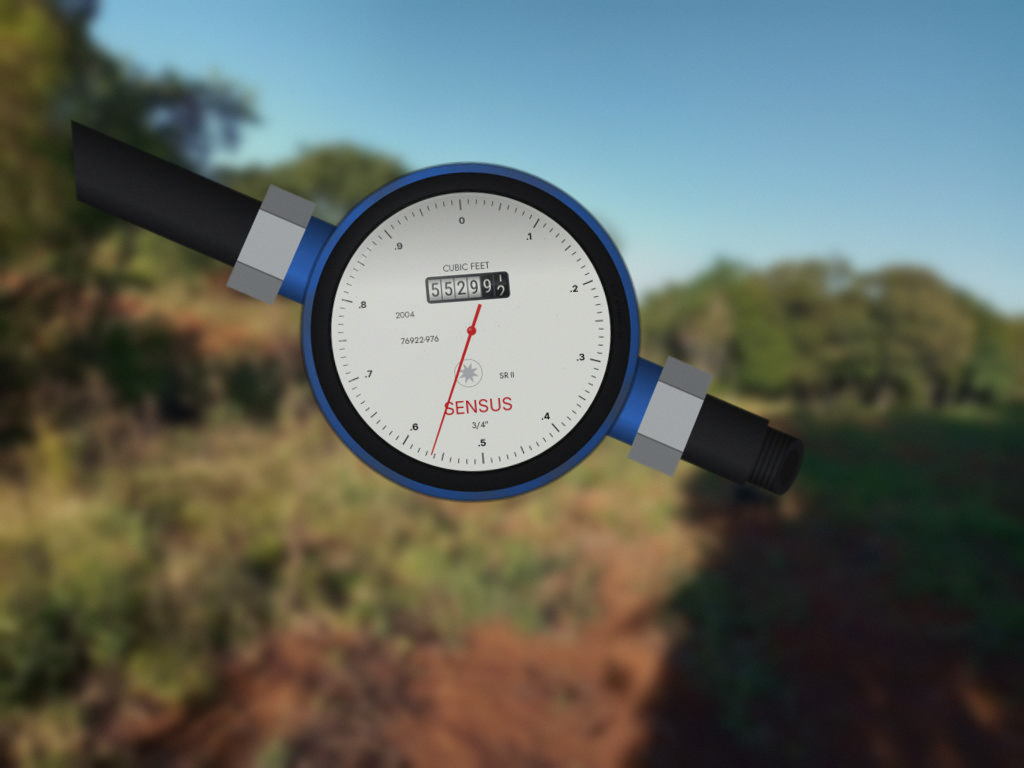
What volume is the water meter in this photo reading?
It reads 552991.56 ft³
